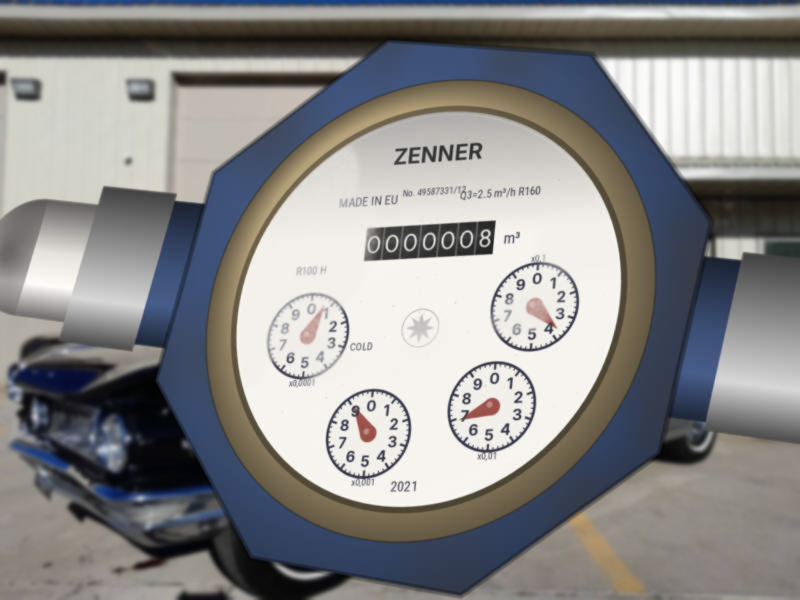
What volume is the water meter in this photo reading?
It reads 8.3690 m³
